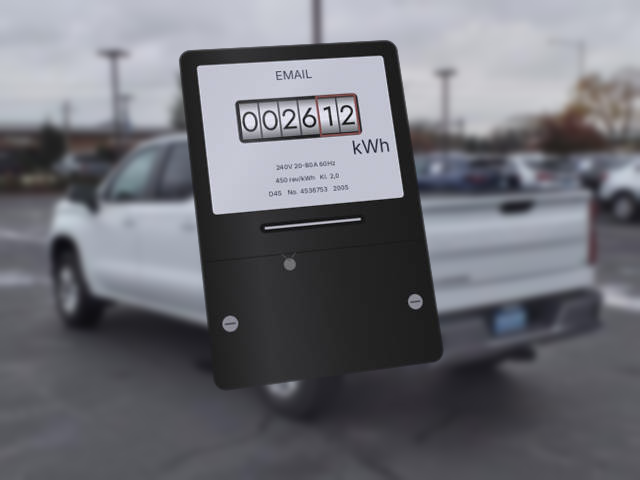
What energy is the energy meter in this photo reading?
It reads 26.12 kWh
